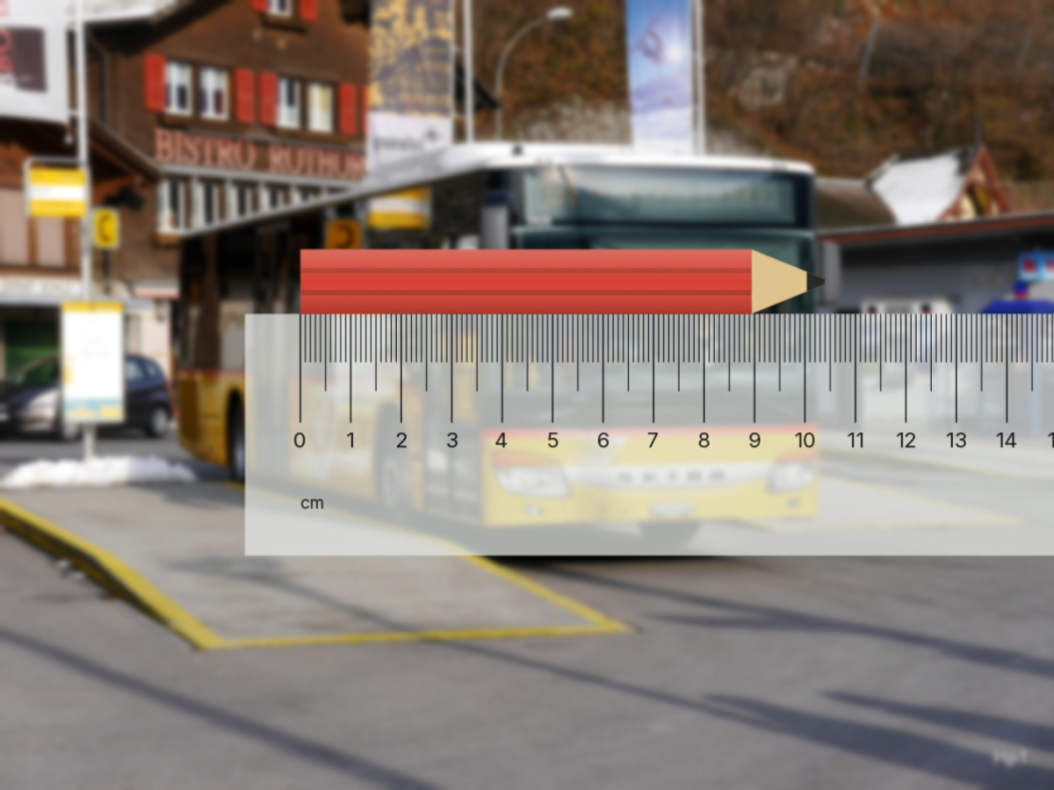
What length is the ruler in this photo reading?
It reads 10.4 cm
